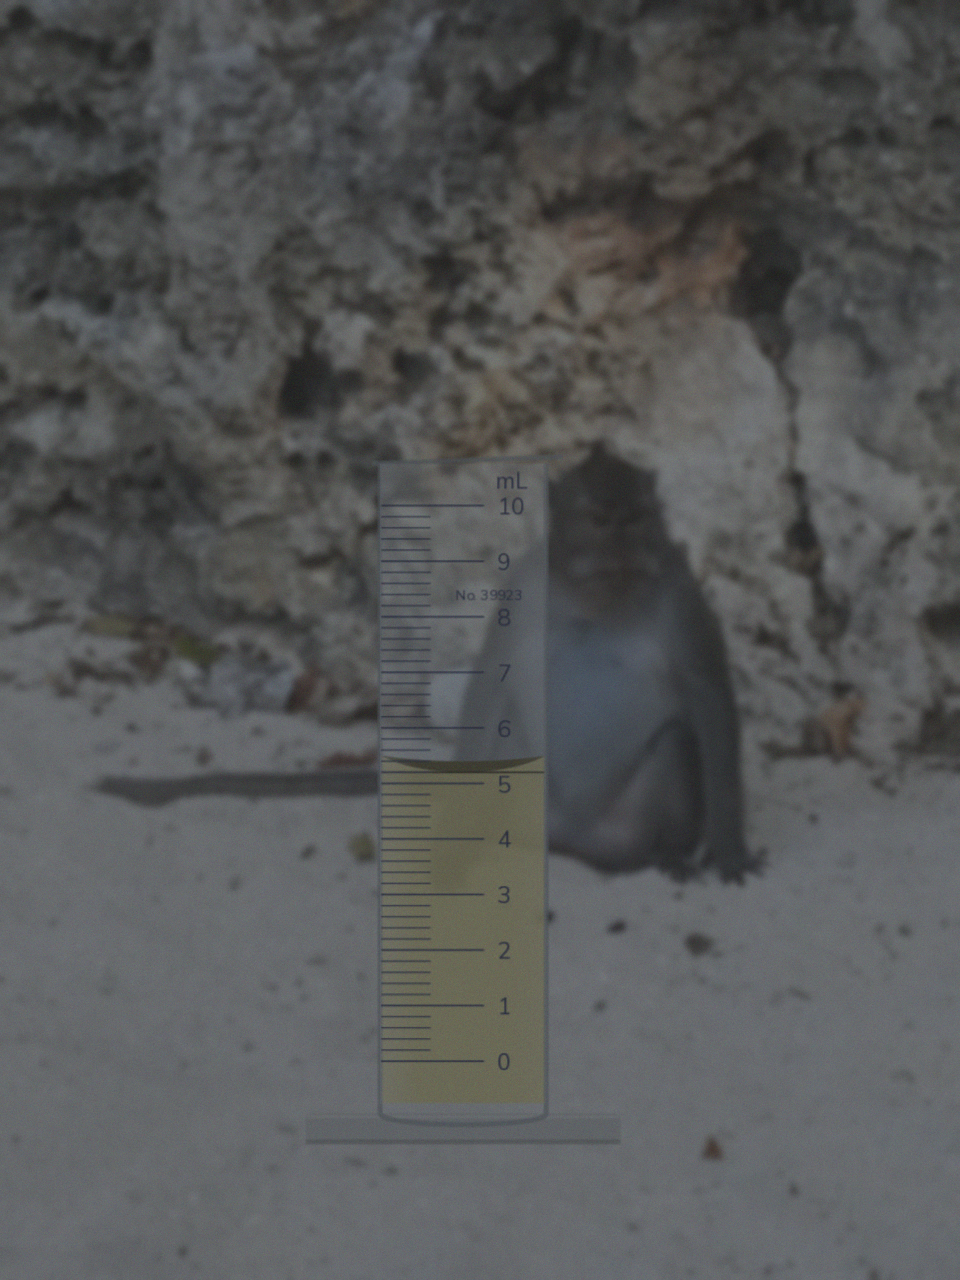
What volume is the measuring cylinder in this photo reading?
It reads 5.2 mL
